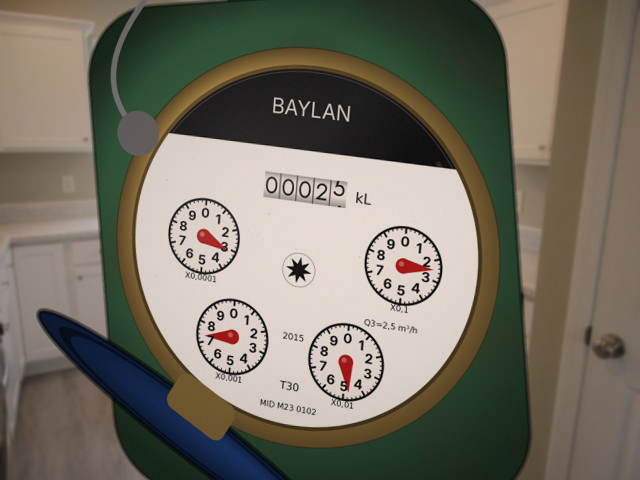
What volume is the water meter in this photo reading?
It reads 25.2473 kL
